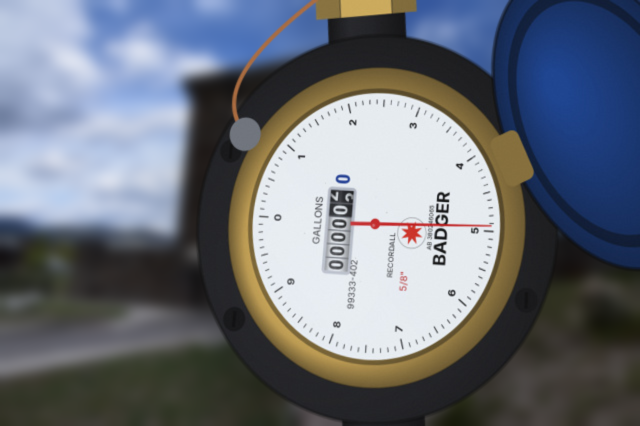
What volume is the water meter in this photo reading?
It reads 24.9 gal
